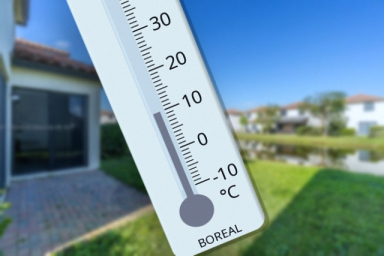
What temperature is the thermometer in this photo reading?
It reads 10 °C
